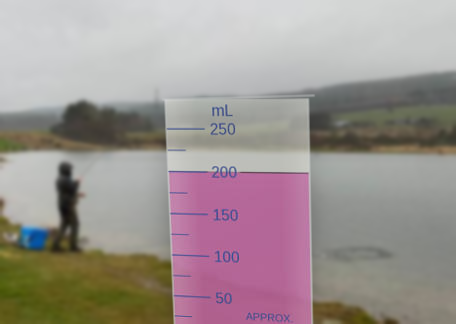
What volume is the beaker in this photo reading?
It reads 200 mL
